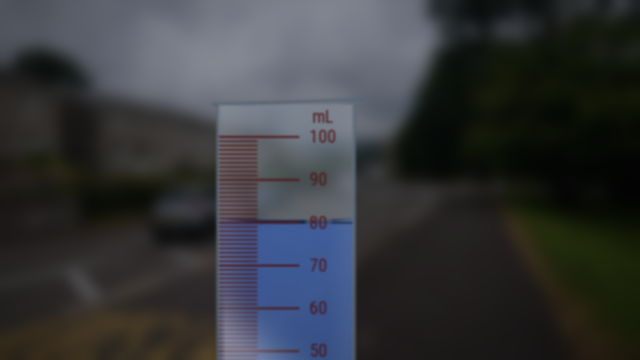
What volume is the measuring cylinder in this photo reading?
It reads 80 mL
